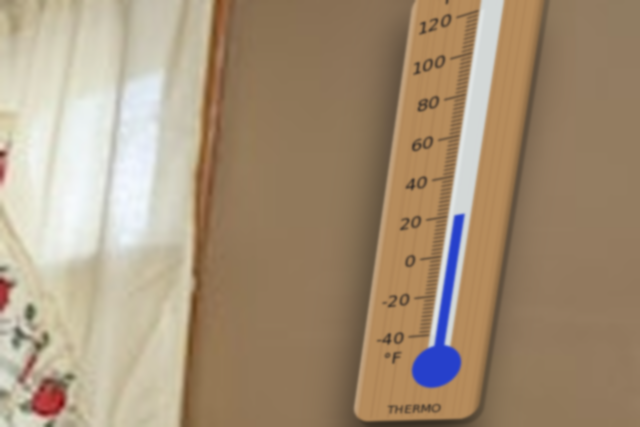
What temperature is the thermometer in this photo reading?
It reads 20 °F
